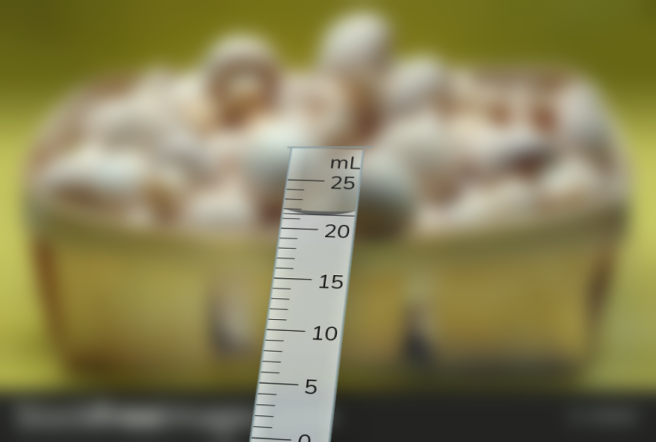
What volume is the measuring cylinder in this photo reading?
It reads 21.5 mL
